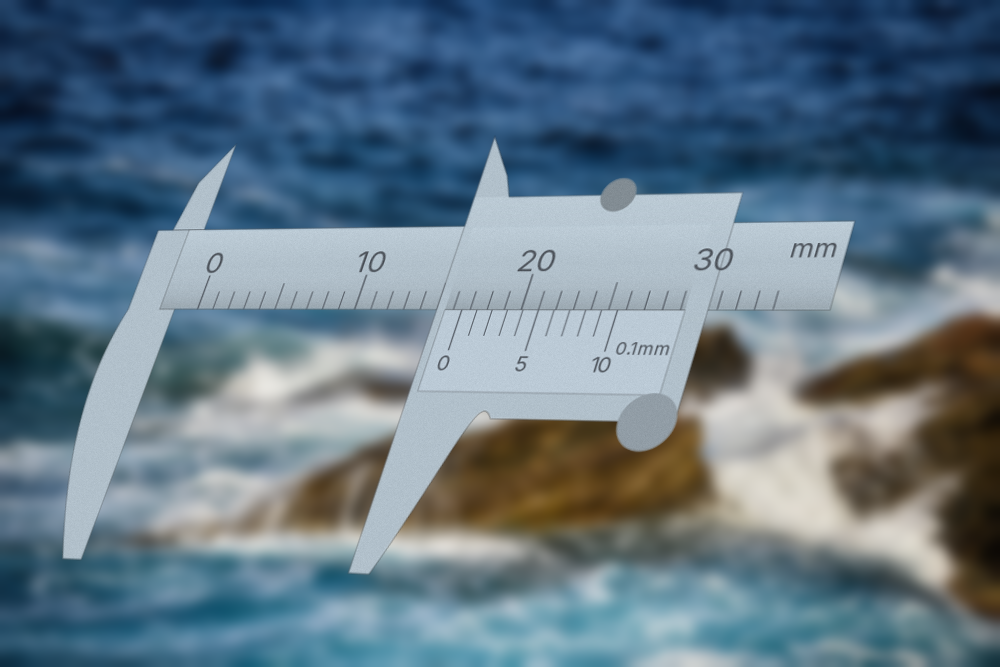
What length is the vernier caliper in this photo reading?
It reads 16.5 mm
